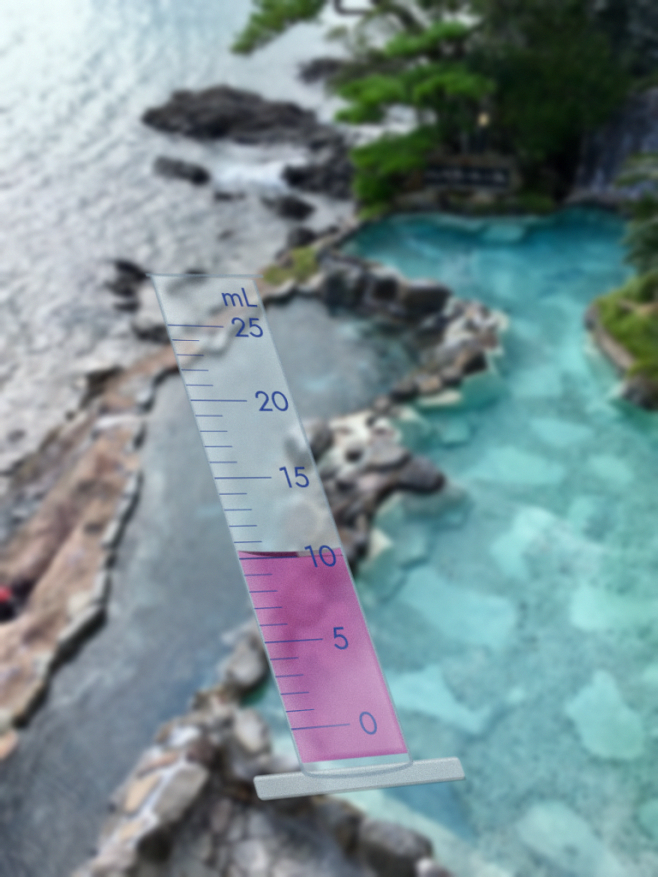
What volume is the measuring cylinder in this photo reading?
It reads 10 mL
